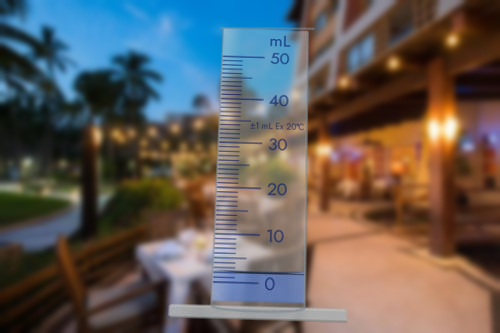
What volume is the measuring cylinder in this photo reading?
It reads 2 mL
